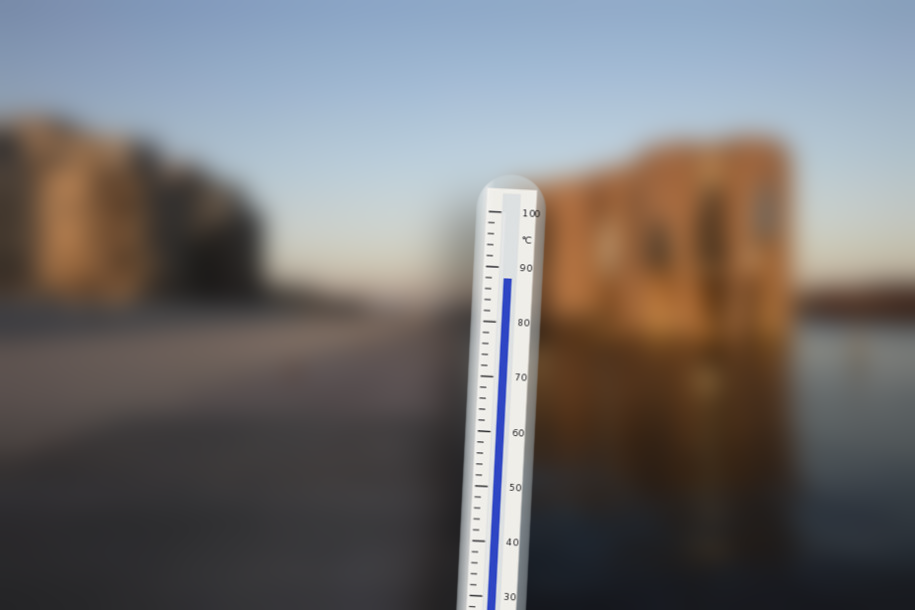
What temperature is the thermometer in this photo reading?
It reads 88 °C
